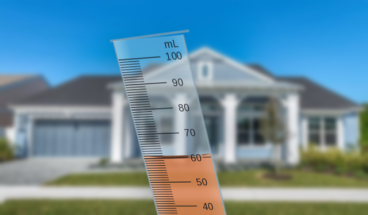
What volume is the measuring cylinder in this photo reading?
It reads 60 mL
